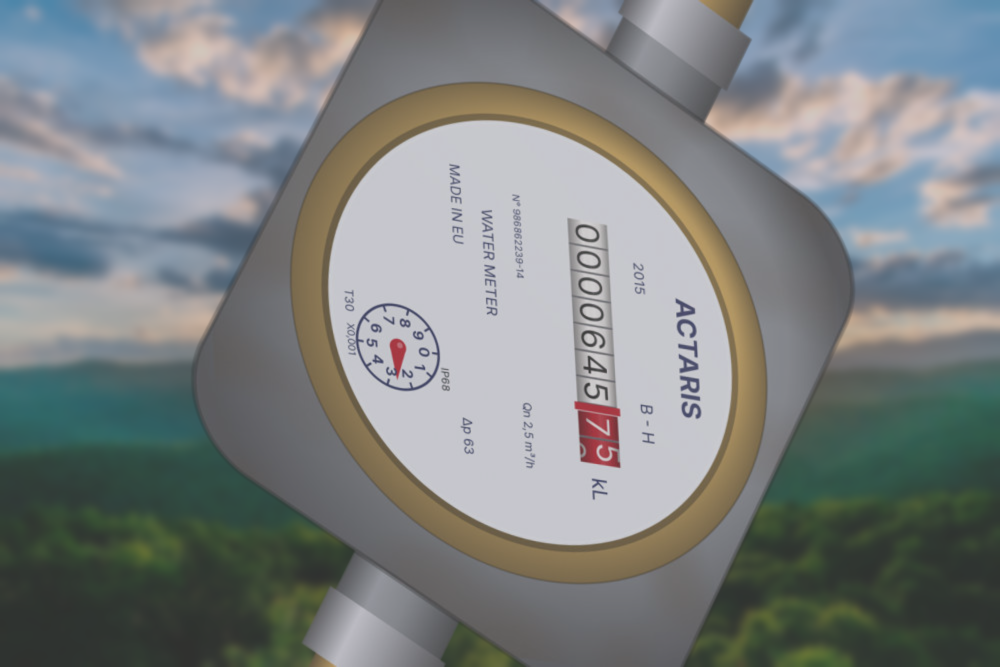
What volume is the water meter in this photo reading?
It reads 645.752 kL
